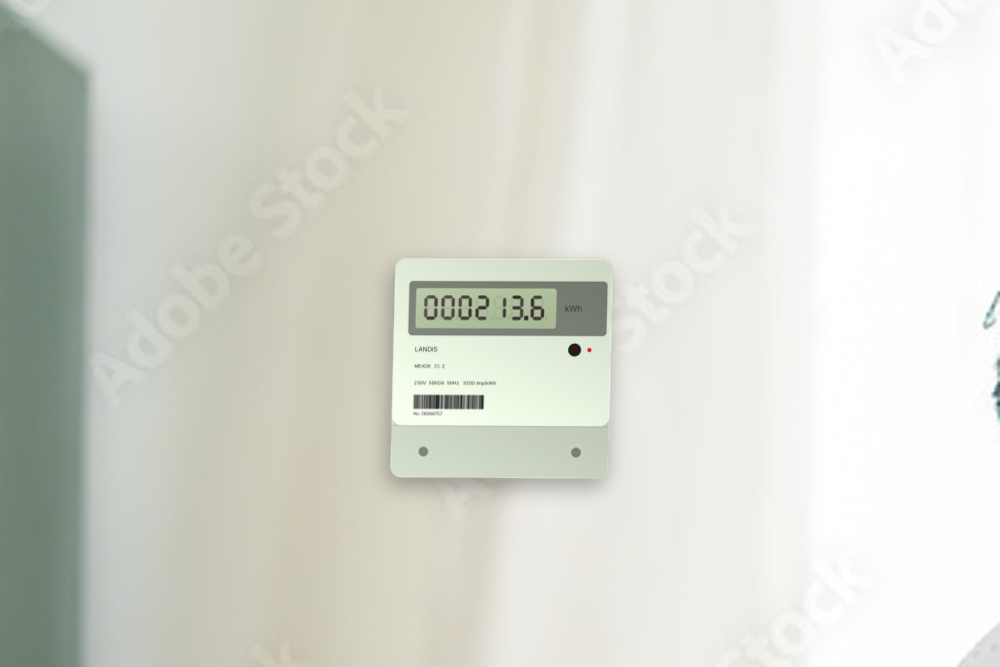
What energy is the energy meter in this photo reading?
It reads 213.6 kWh
